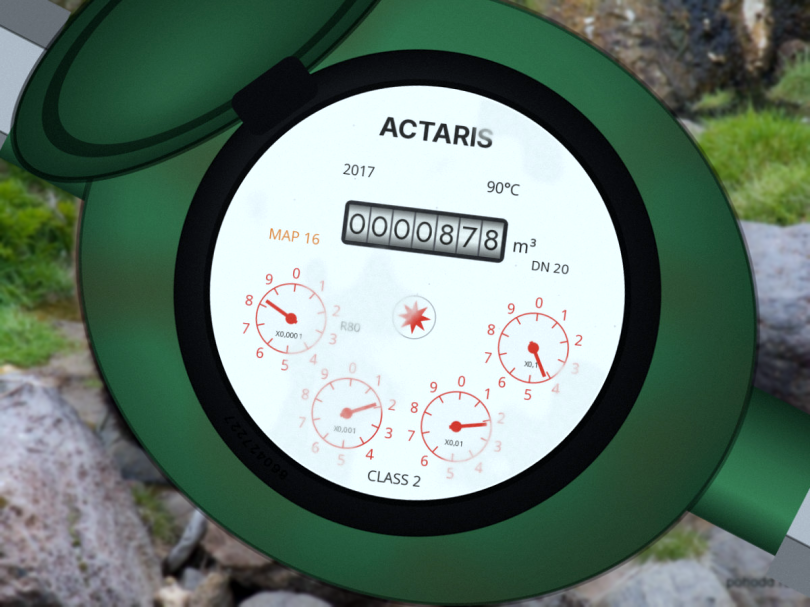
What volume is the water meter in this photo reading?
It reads 878.4218 m³
